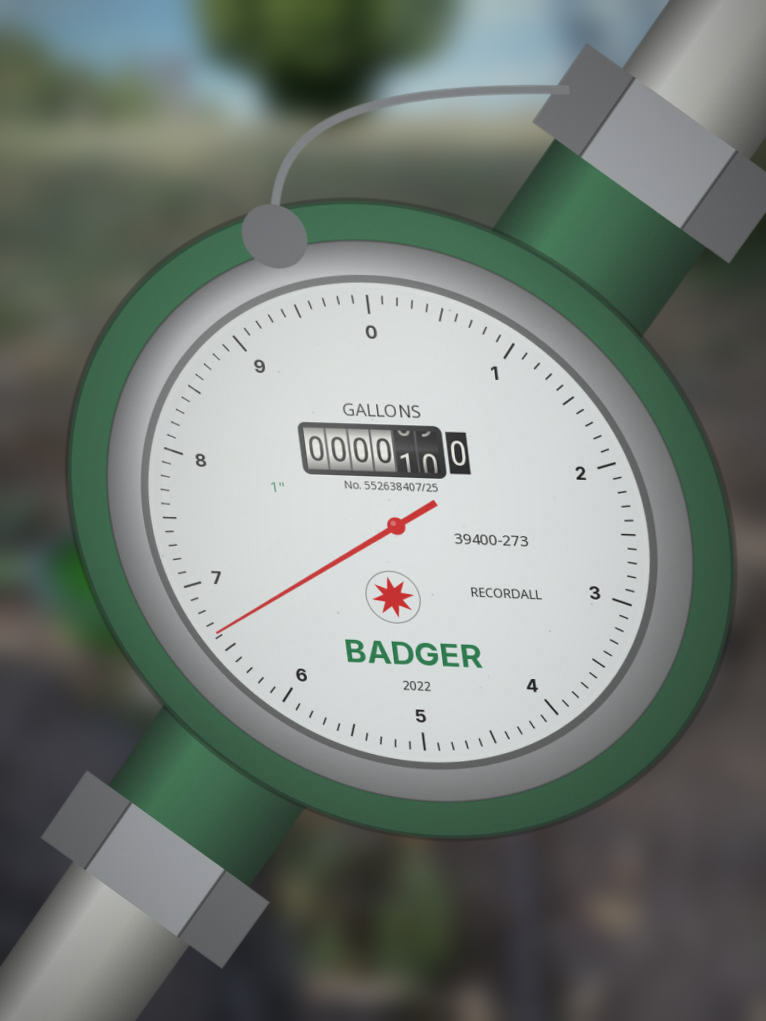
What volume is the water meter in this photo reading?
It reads 96.6 gal
